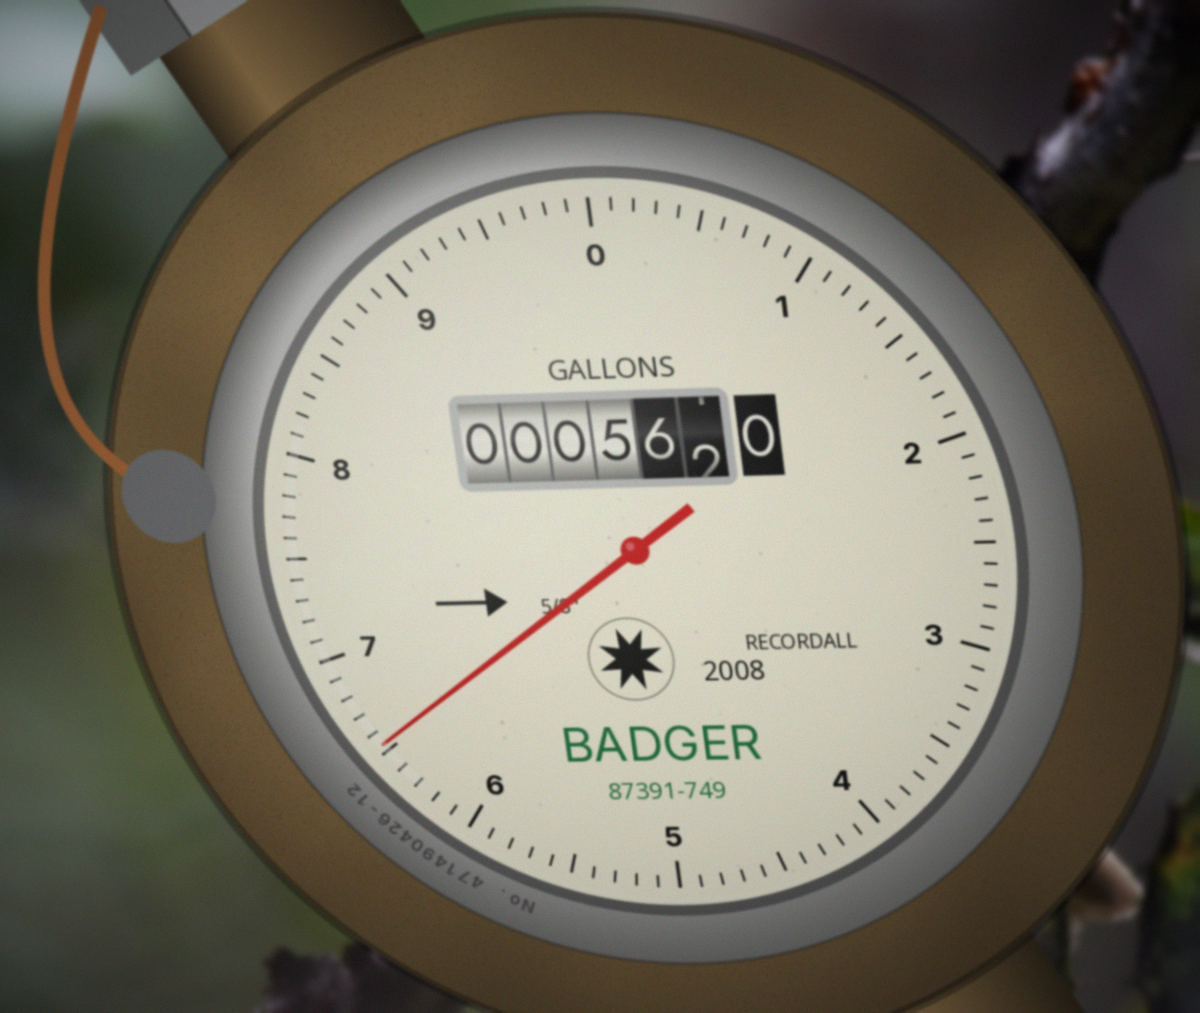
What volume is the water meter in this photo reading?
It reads 5616.5 gal
